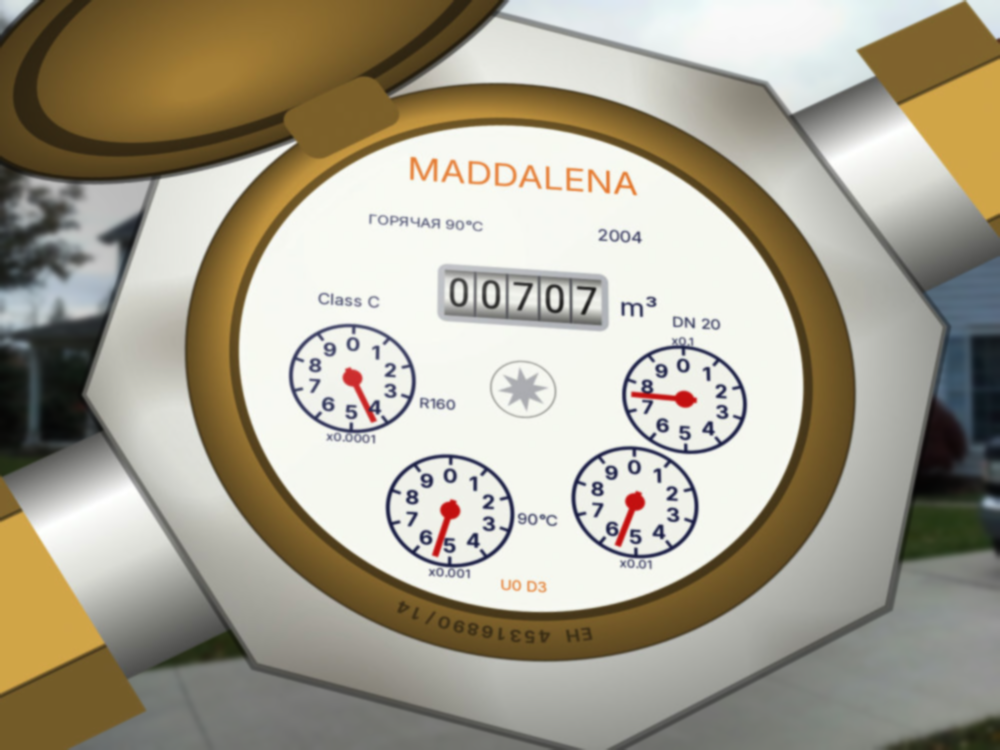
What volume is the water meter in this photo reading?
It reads 707.7554 m³
